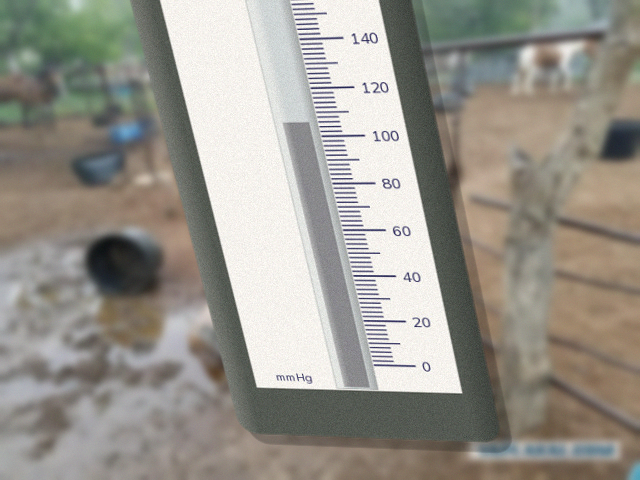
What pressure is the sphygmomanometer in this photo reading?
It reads 106 mmHg
